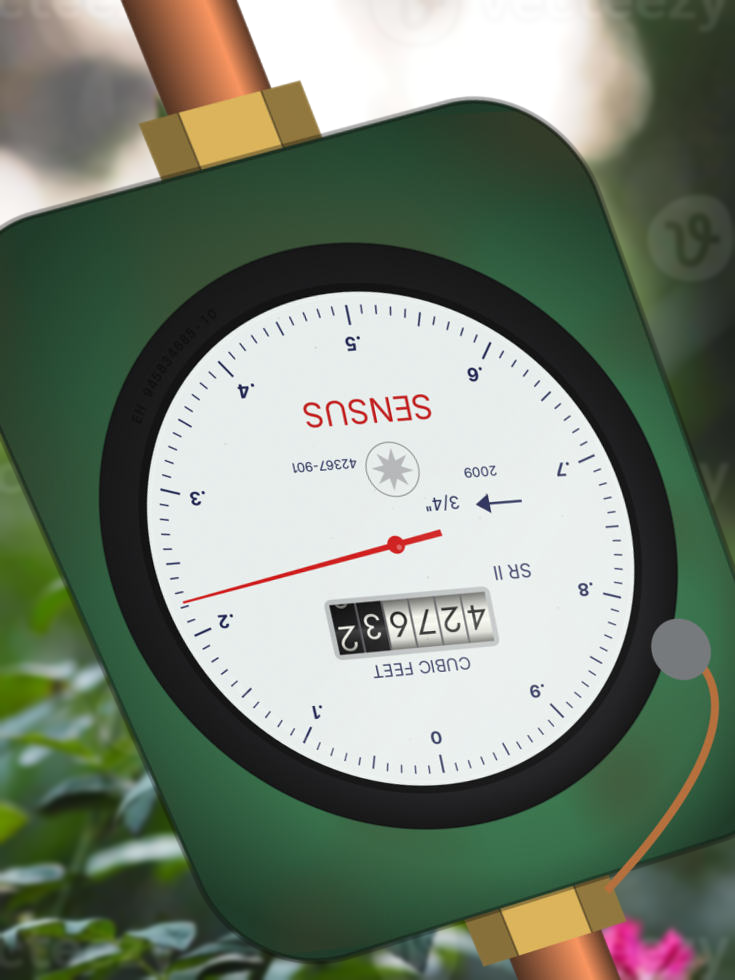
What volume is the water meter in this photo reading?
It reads 427632.22 ft³
